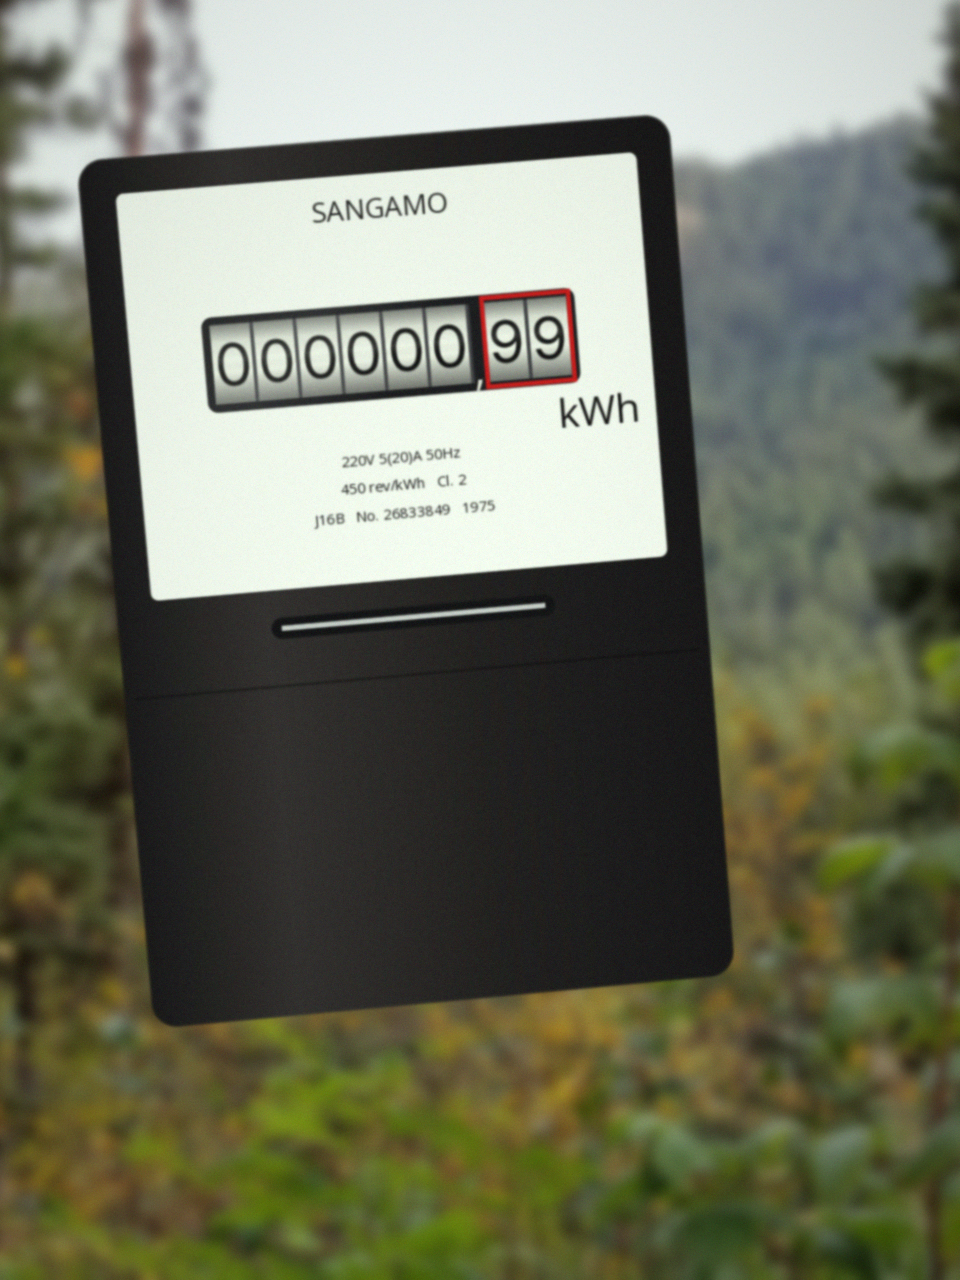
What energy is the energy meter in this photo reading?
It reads 0.99 kWh
